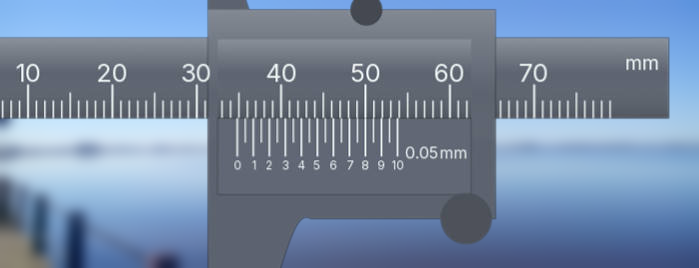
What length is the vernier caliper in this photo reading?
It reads 34.8 mm
